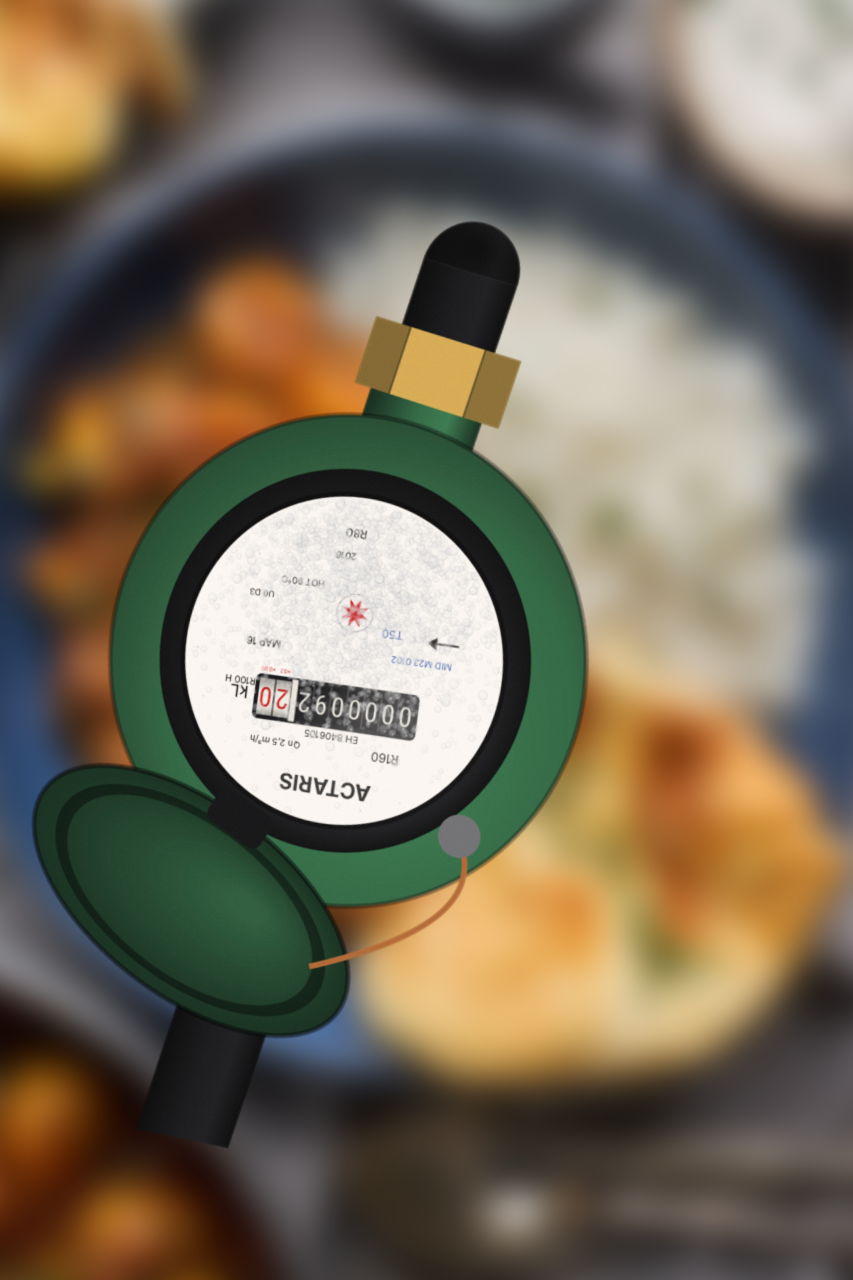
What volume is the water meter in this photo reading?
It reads 92.20 kL
